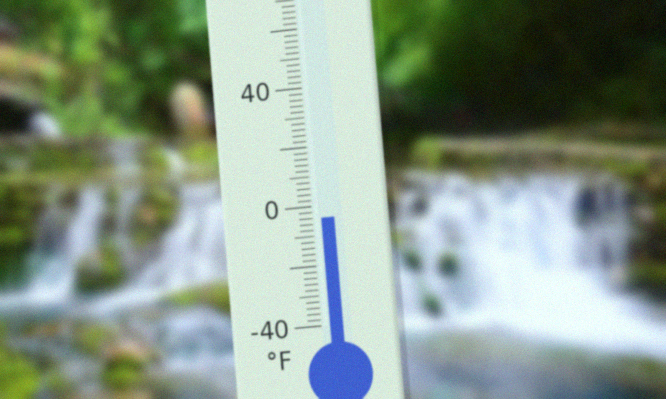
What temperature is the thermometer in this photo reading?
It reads -4 °F
